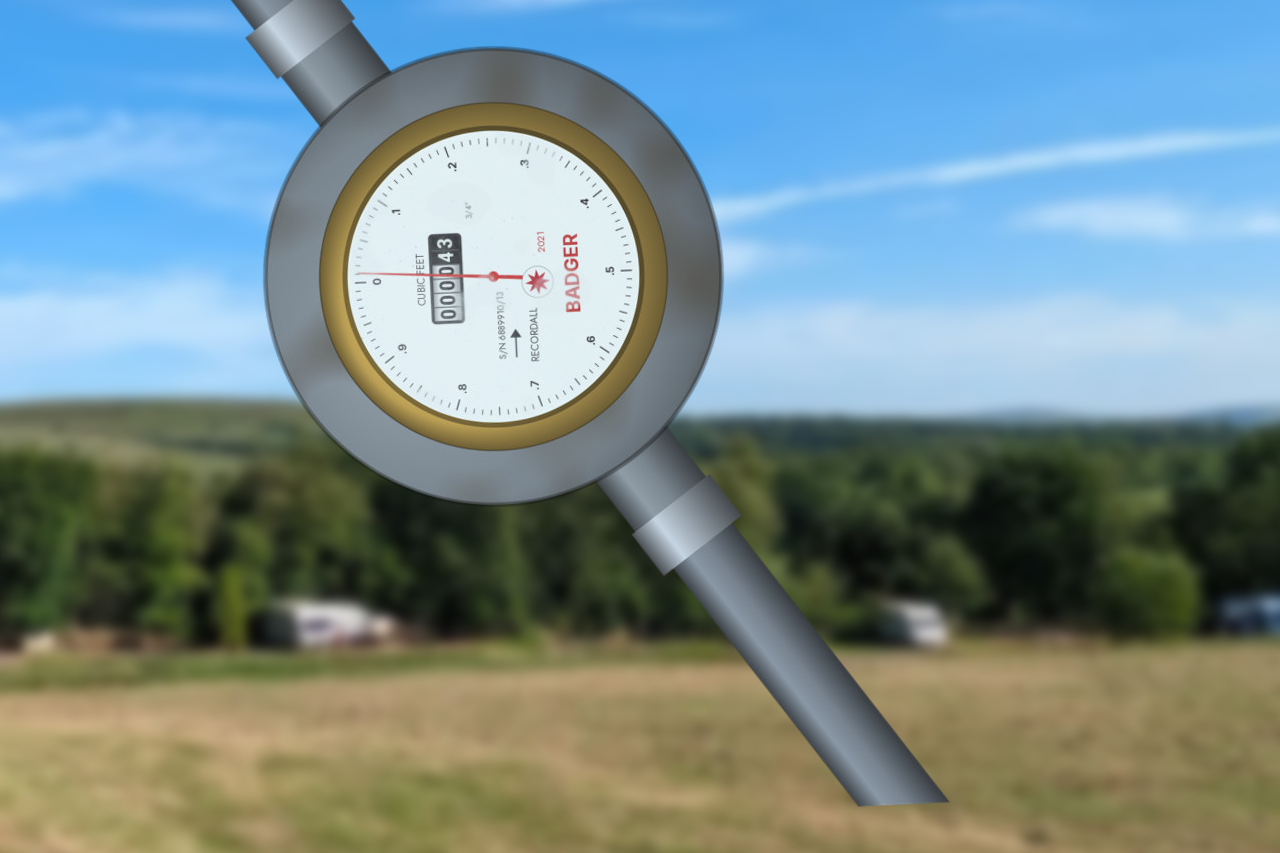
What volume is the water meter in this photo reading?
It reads 43.01 ft³
